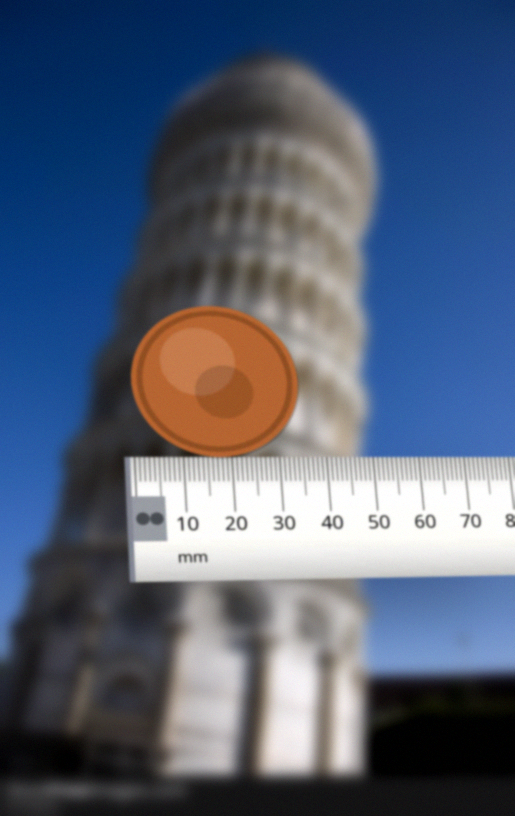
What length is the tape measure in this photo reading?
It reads 35 mm
